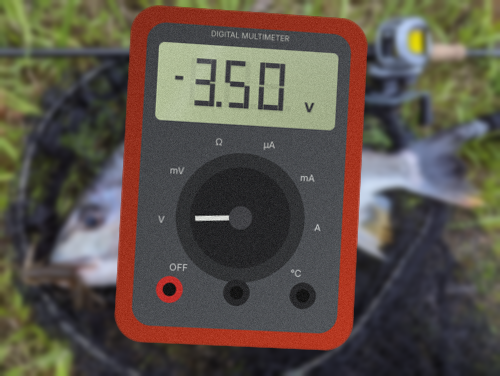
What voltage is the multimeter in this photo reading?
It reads -3.50 V
